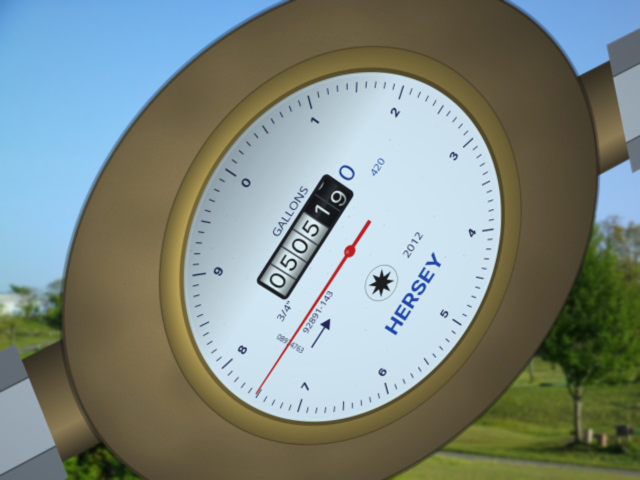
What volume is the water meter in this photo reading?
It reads 505187.5 gal
